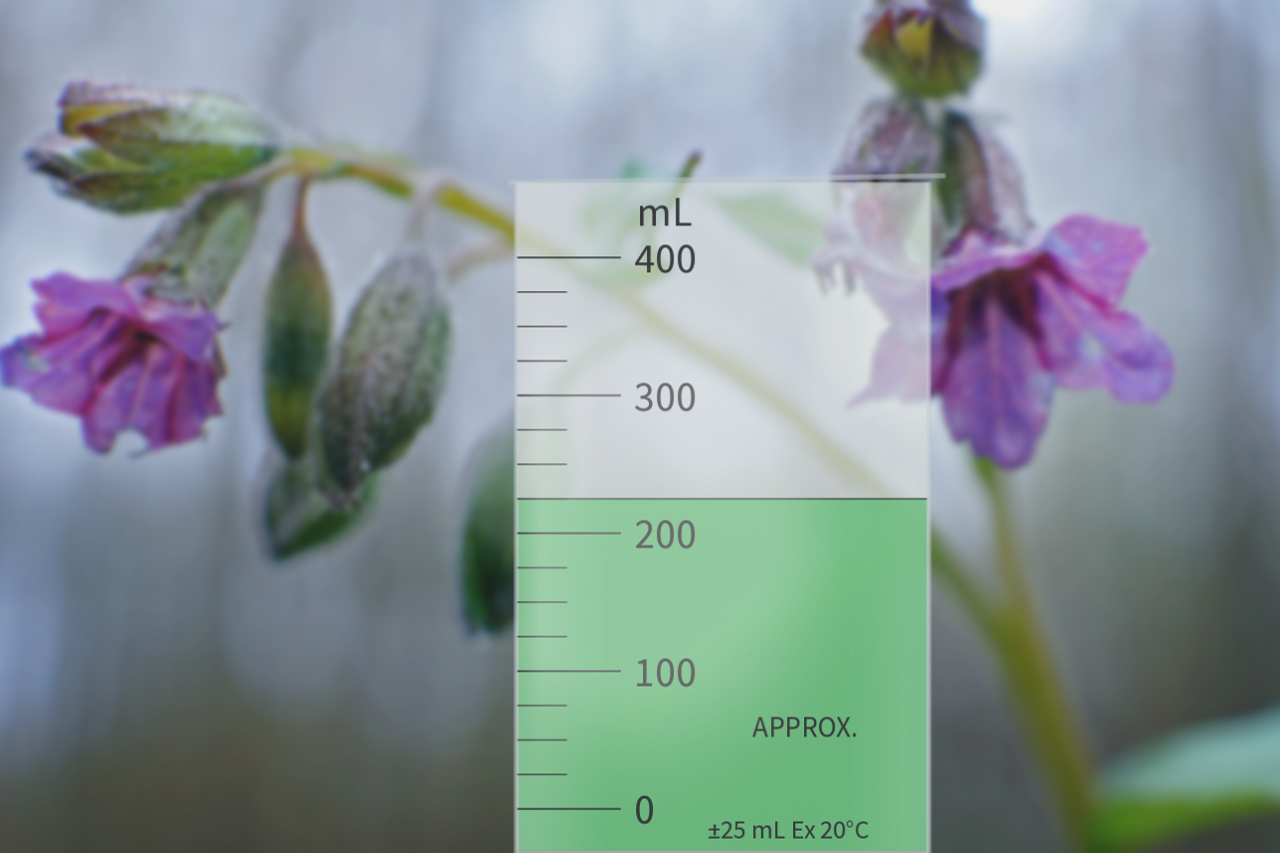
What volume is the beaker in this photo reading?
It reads 225 mL
